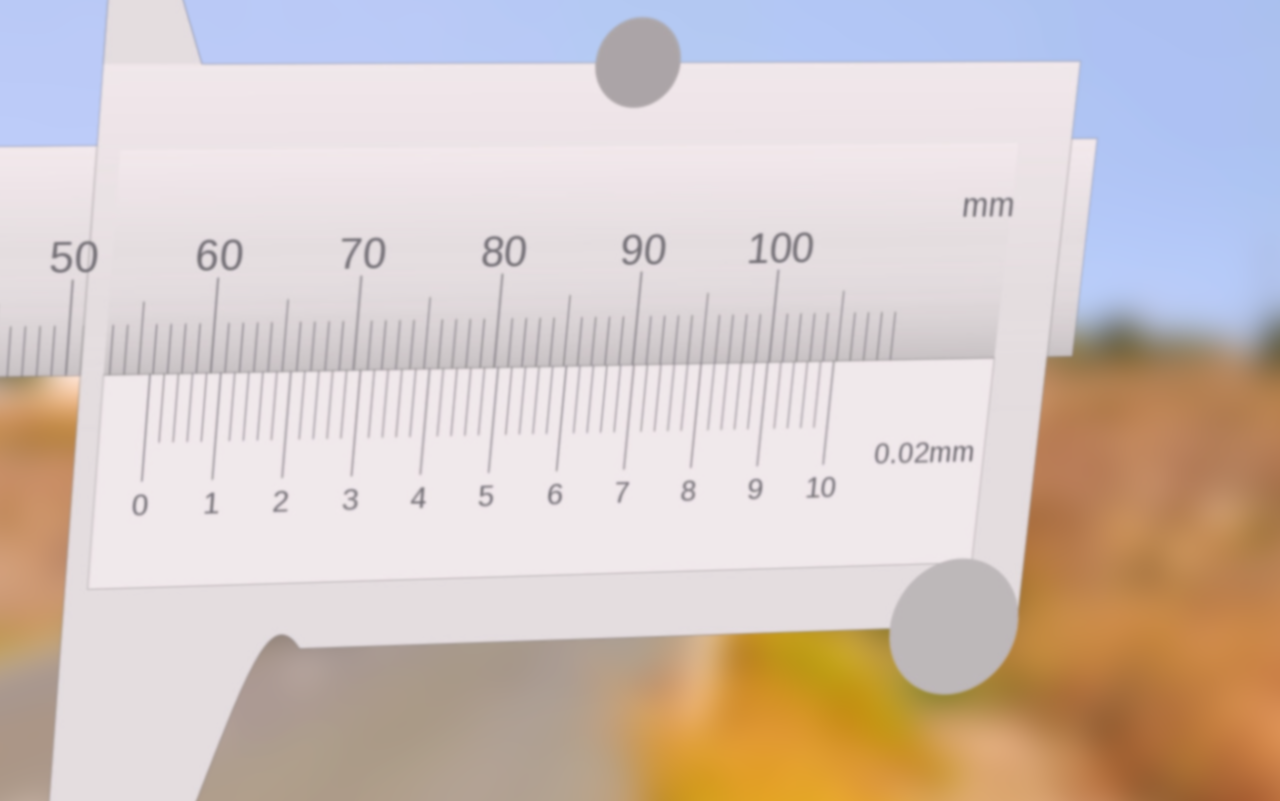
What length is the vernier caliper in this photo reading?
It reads 55.8 mm
